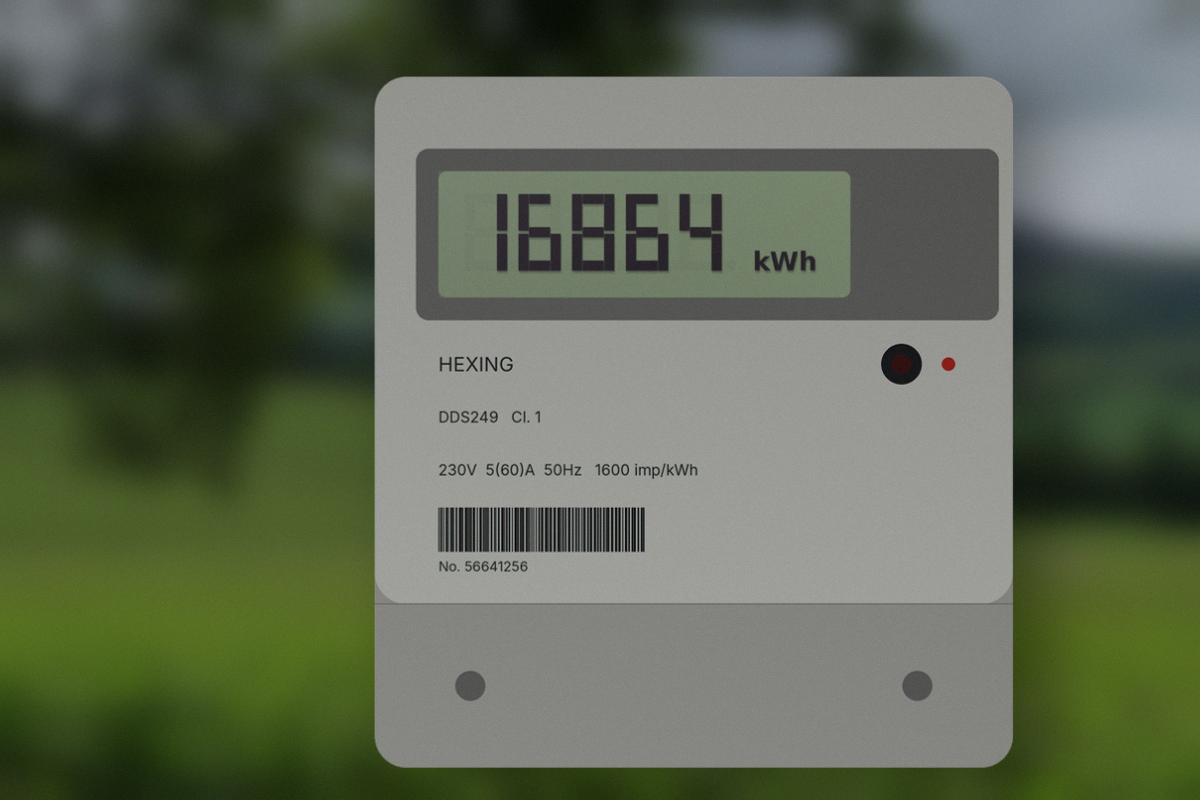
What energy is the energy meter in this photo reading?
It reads 16864 kWh
